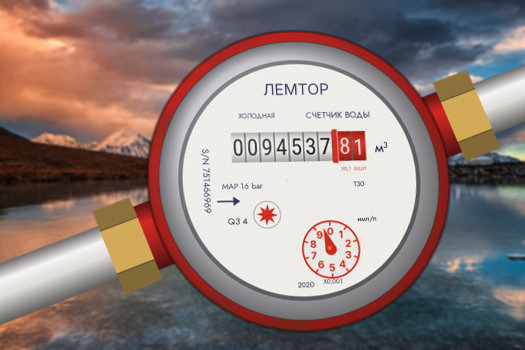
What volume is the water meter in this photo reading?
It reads 94537.809 m³
